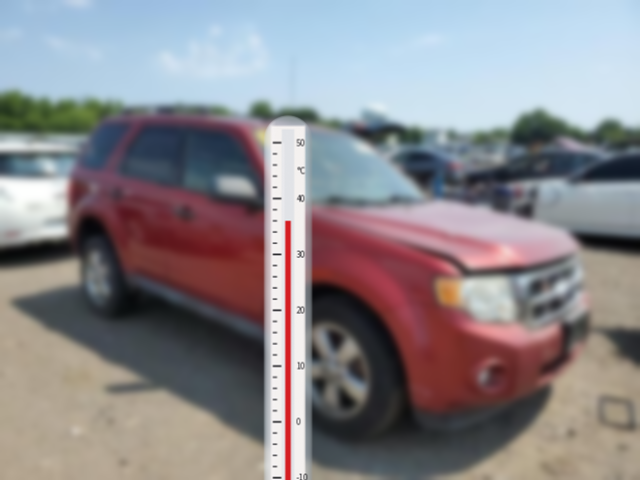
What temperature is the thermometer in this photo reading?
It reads 36 °C
